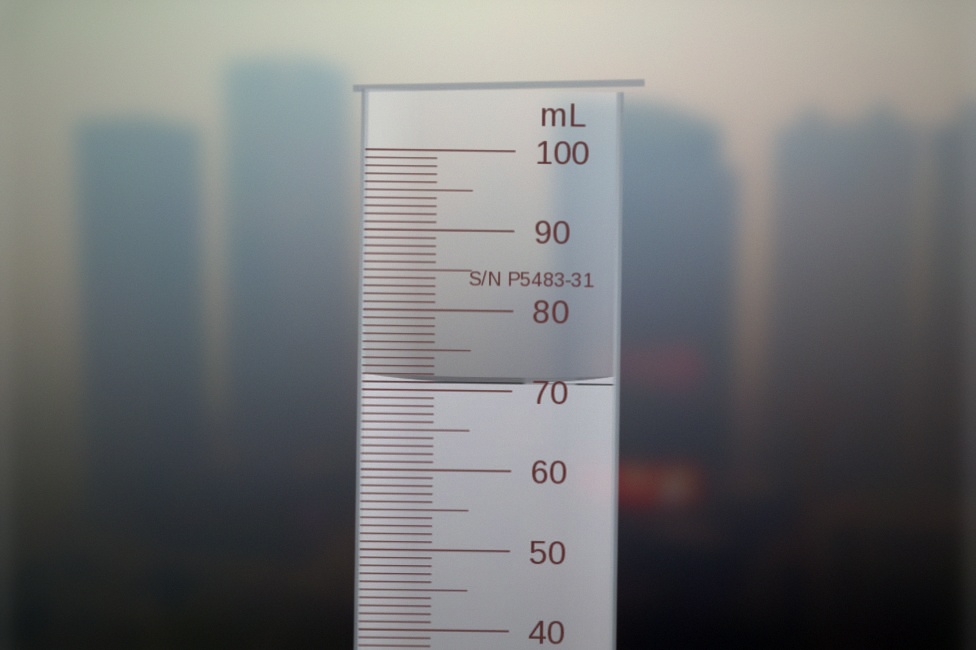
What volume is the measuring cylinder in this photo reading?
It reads 71 mL
